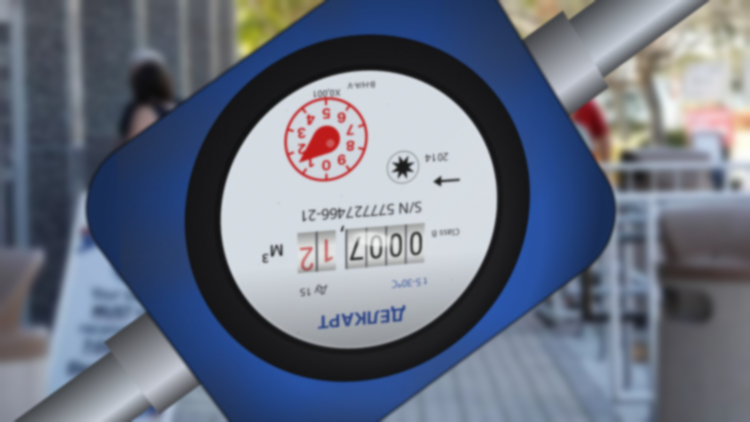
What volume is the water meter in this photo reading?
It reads 7.121 m³
